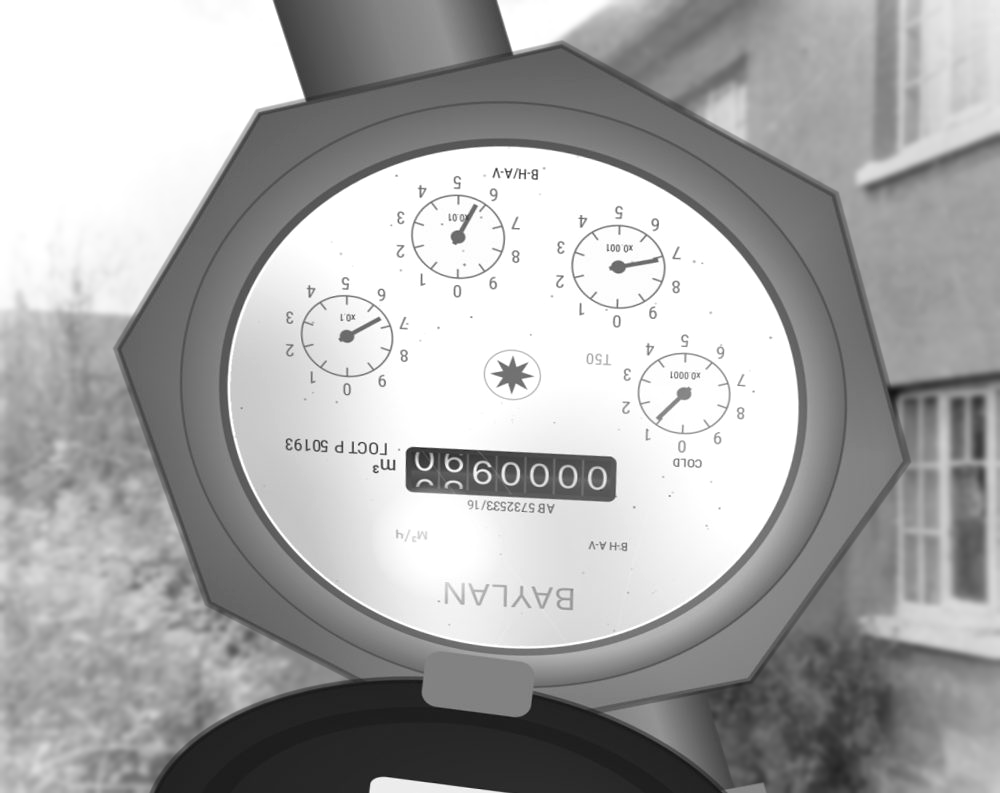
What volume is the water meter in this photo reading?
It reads 989.6571 m³
